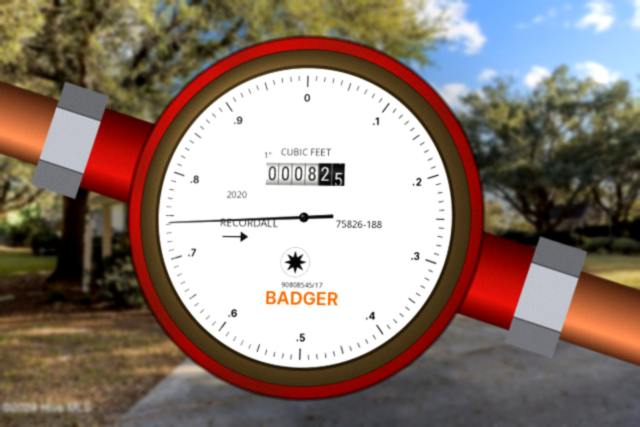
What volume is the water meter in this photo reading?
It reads 824.74 ft³
